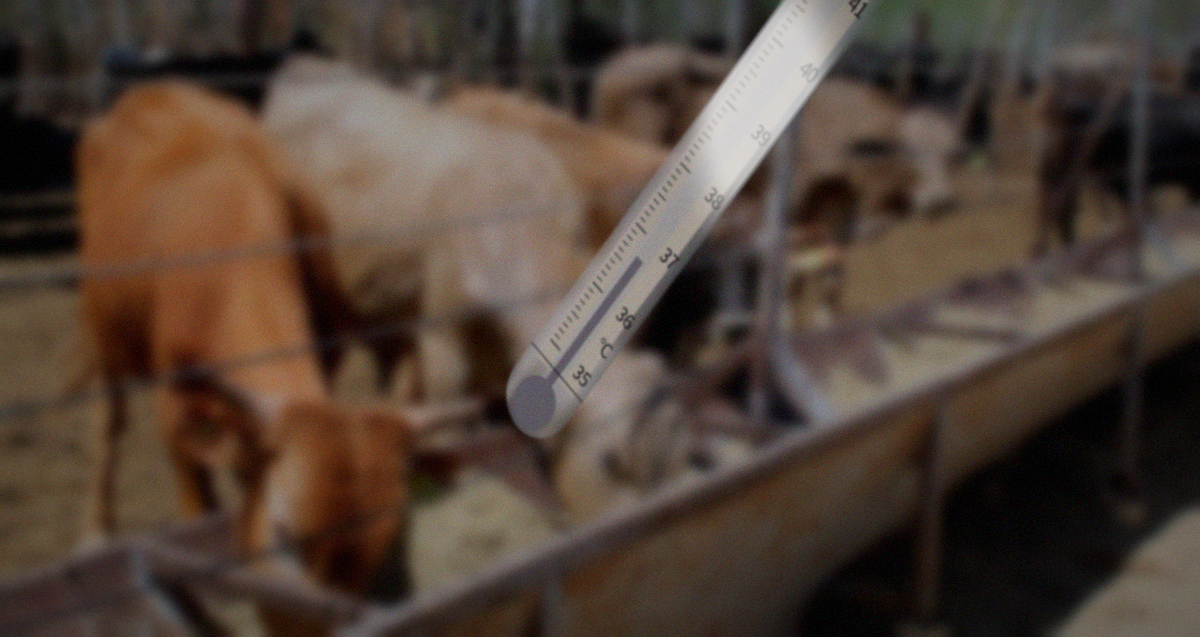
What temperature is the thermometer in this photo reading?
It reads 36.7 °C
